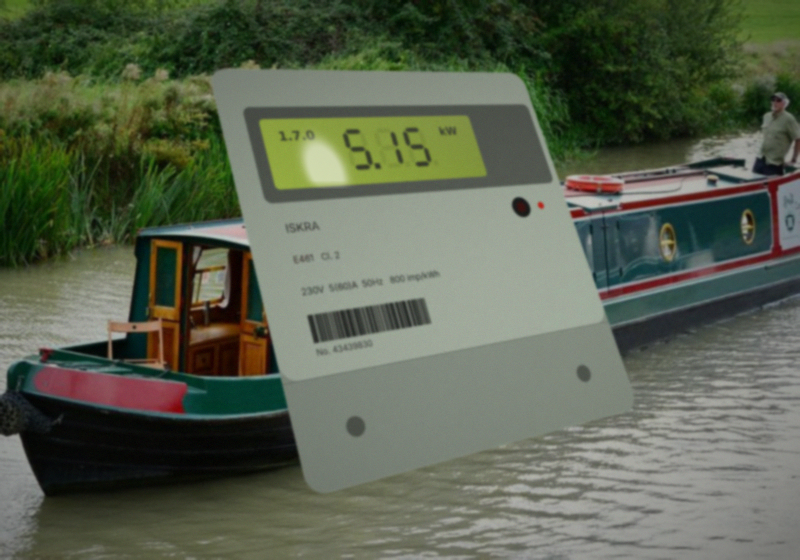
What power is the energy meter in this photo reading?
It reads 5.15 kW
